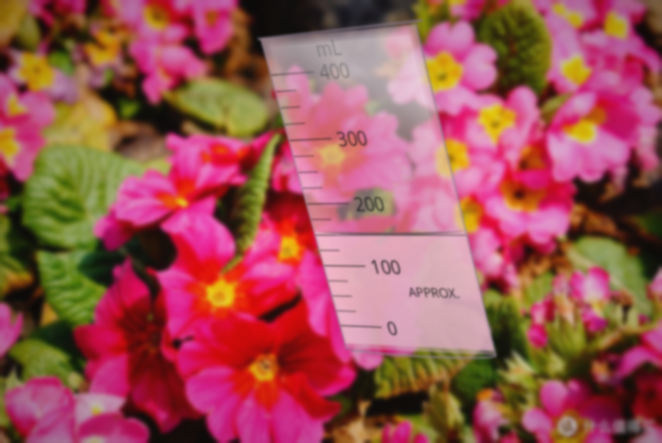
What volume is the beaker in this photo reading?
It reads 150 mL
